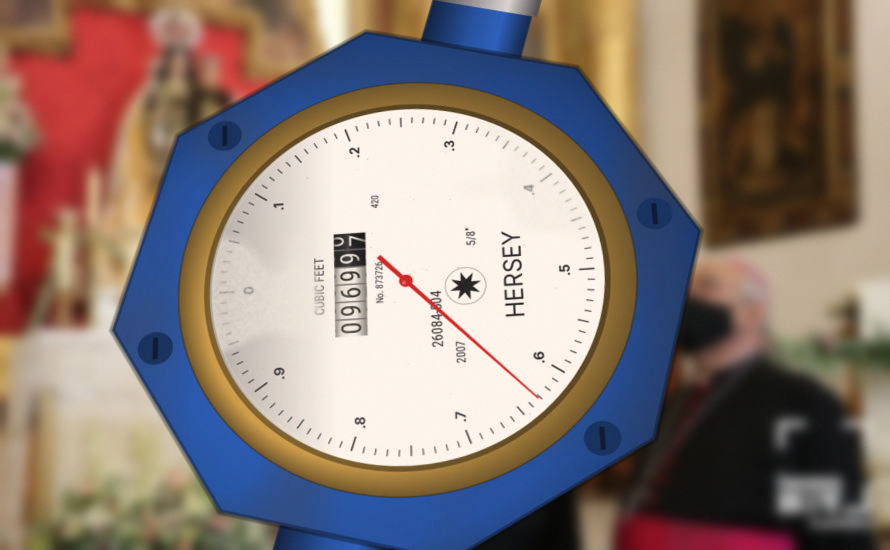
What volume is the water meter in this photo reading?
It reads 96996.63 ft³
